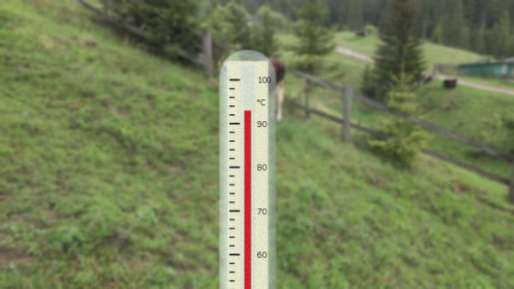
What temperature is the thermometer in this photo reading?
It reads 93 °C
